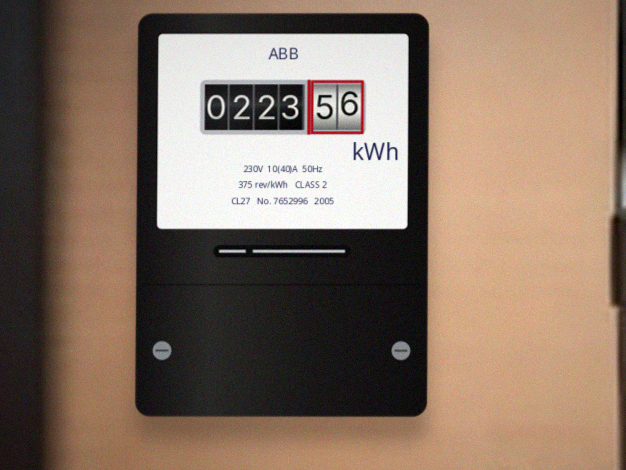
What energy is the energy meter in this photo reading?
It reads 223.56 kWh
